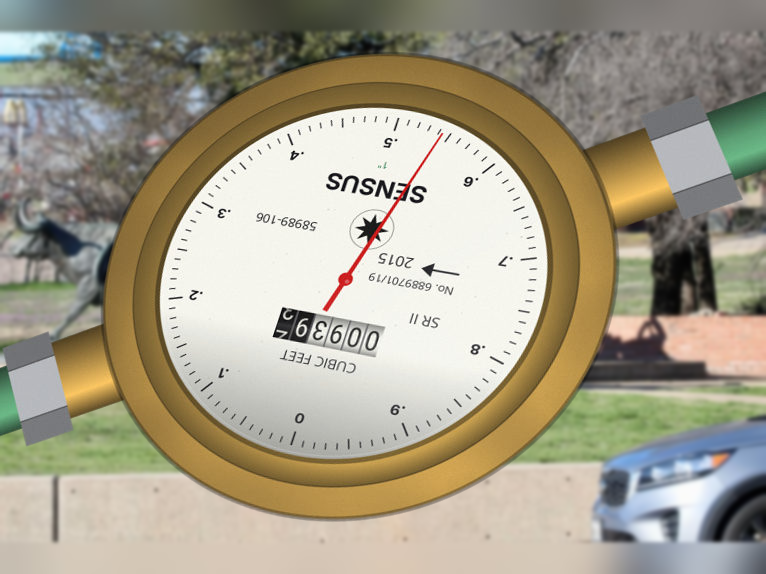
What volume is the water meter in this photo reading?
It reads 9392.54 ft³
